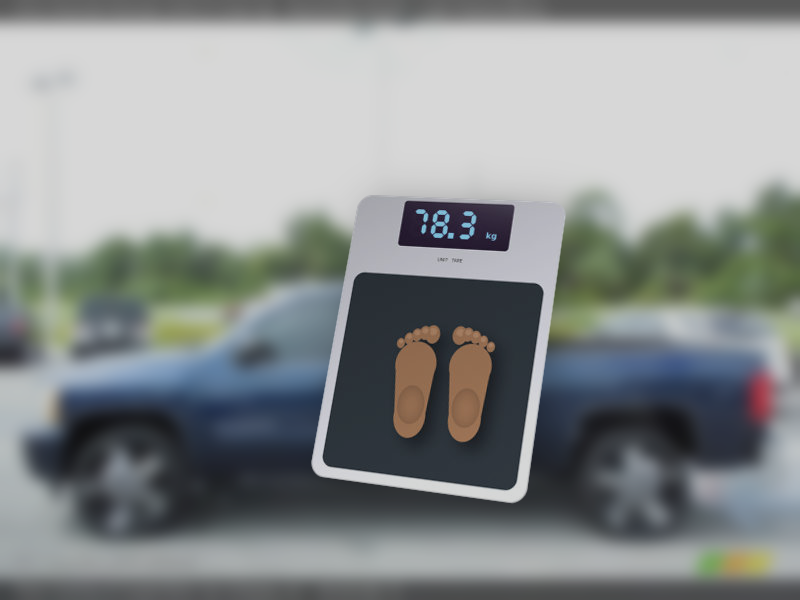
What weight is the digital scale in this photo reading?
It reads 78.3 kg
